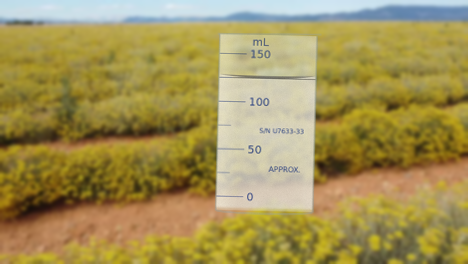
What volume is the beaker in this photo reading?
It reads 125 mL
